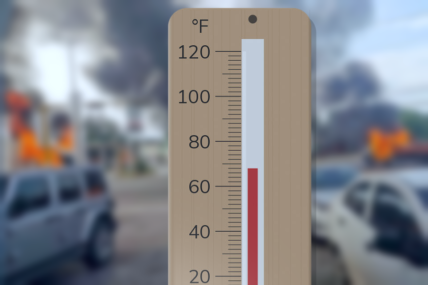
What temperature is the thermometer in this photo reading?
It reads 68 °F
